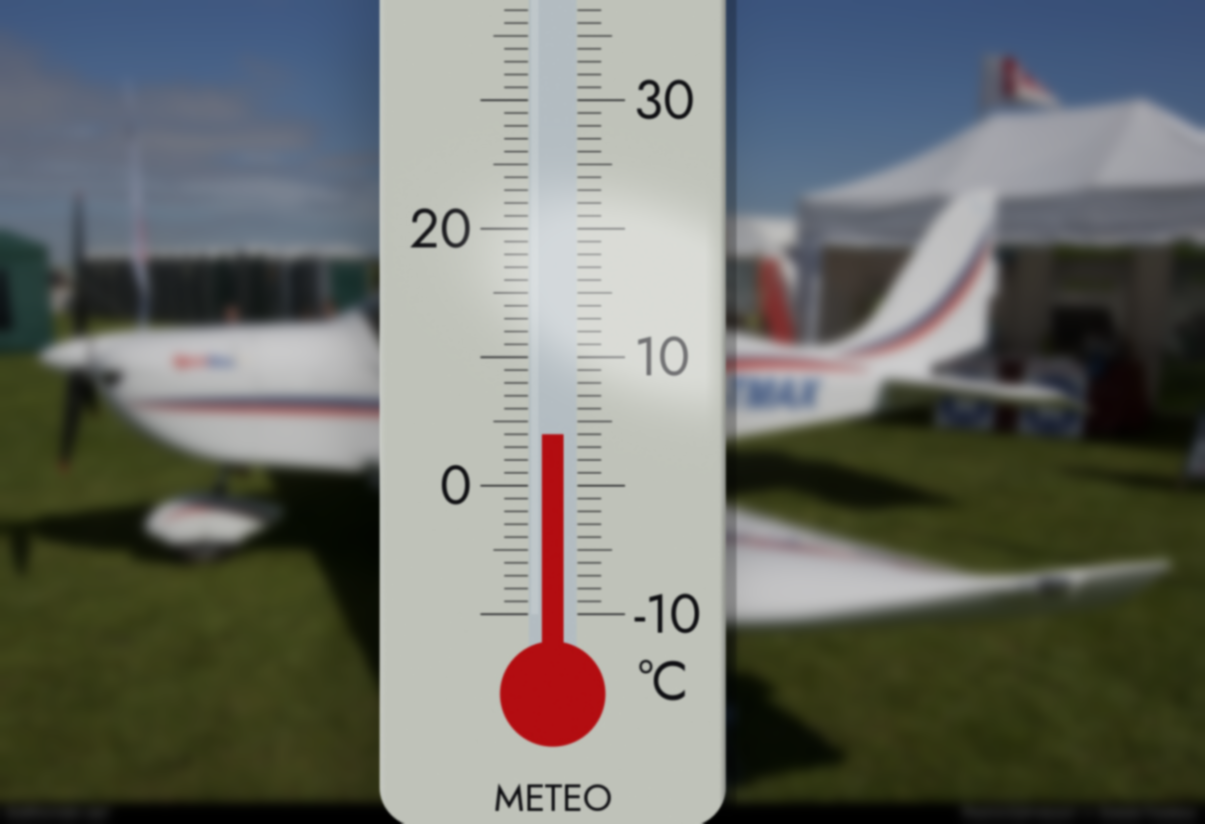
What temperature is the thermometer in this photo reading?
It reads 4 °C
